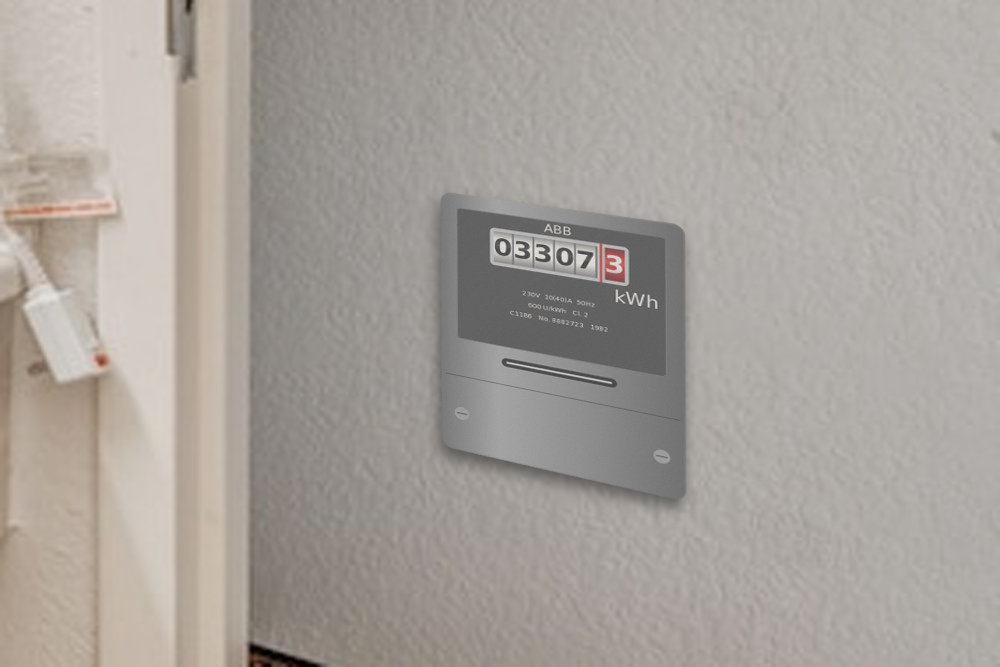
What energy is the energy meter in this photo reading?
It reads 3307.3 kWh
